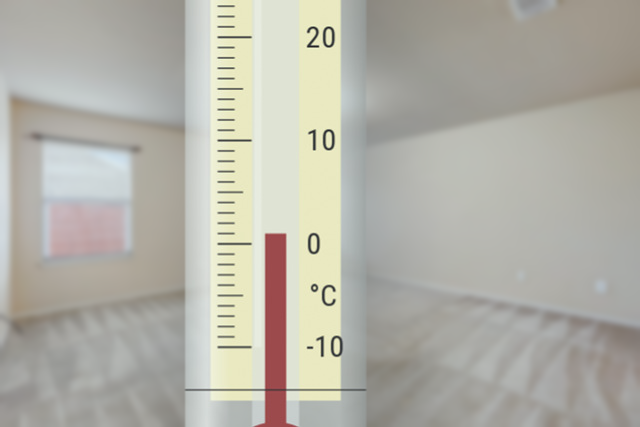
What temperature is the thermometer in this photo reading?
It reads 1 °C
